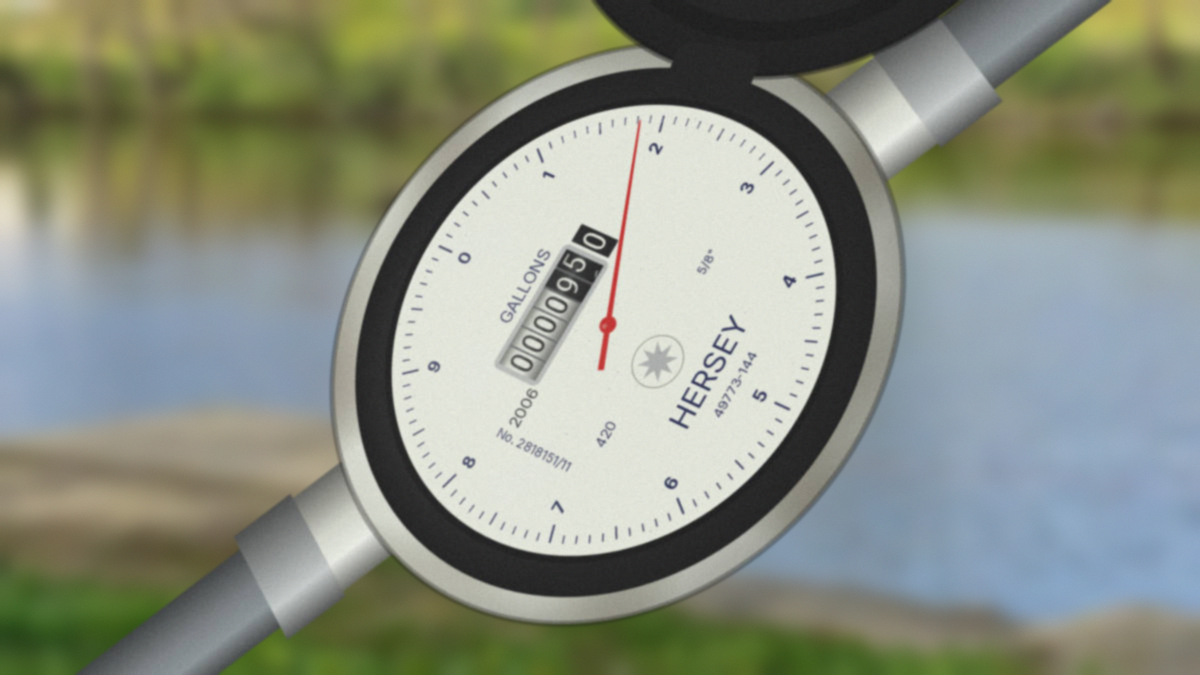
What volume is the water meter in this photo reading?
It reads 951.8 gal
